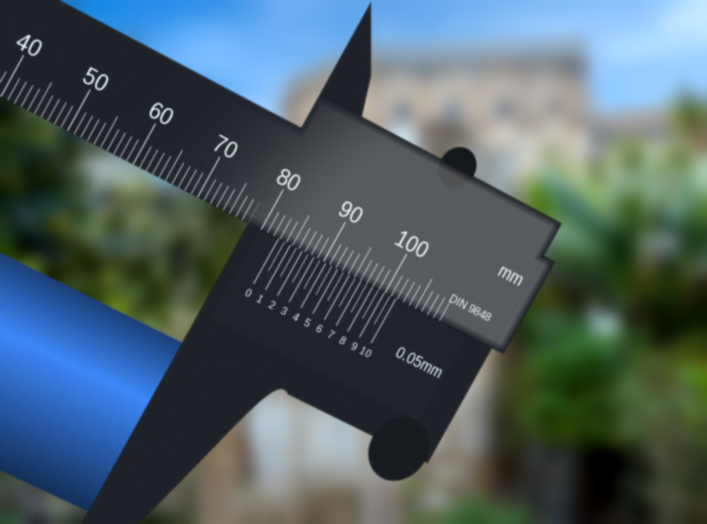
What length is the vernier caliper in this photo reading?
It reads 82.8 mm
